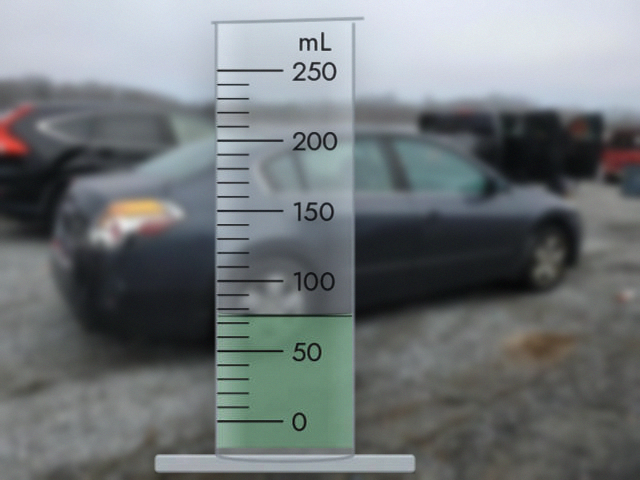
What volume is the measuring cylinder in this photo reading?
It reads 75 mL
